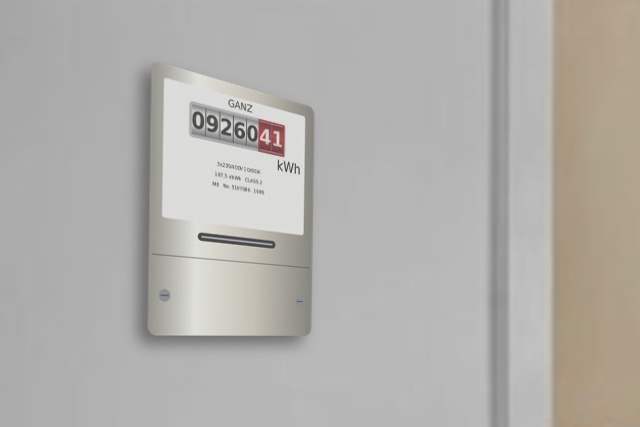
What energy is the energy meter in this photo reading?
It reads 9260.41 kWh
